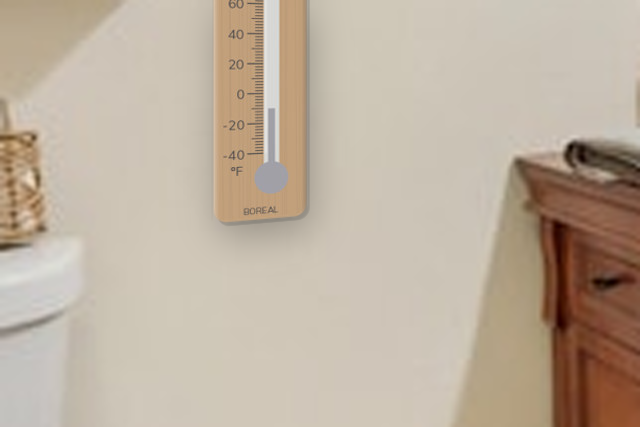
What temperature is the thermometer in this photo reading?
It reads -10 °F
